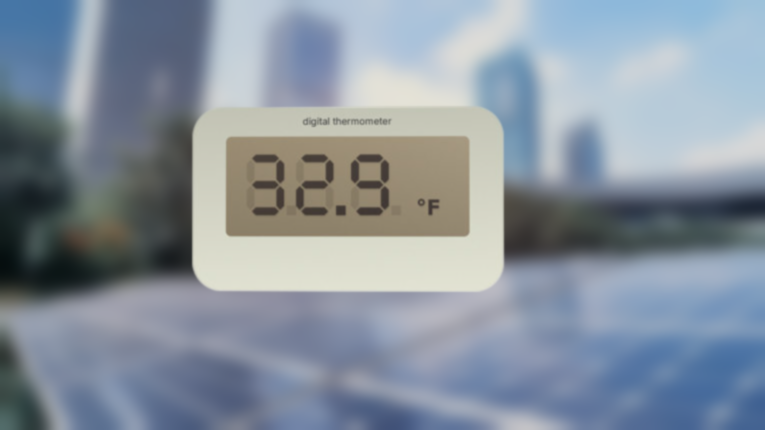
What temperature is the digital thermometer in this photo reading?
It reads 32.9 °F
